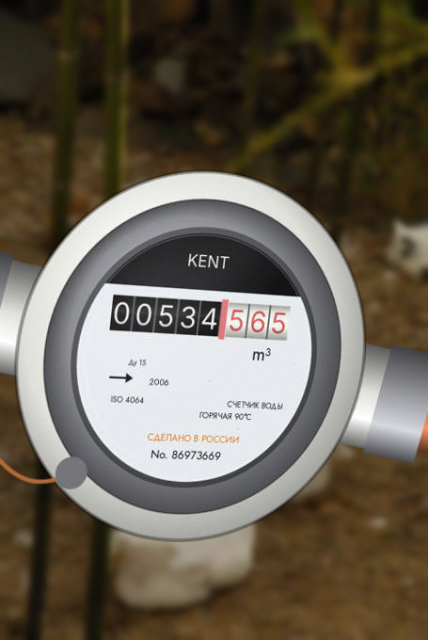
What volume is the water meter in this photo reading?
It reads 534.565 m³
